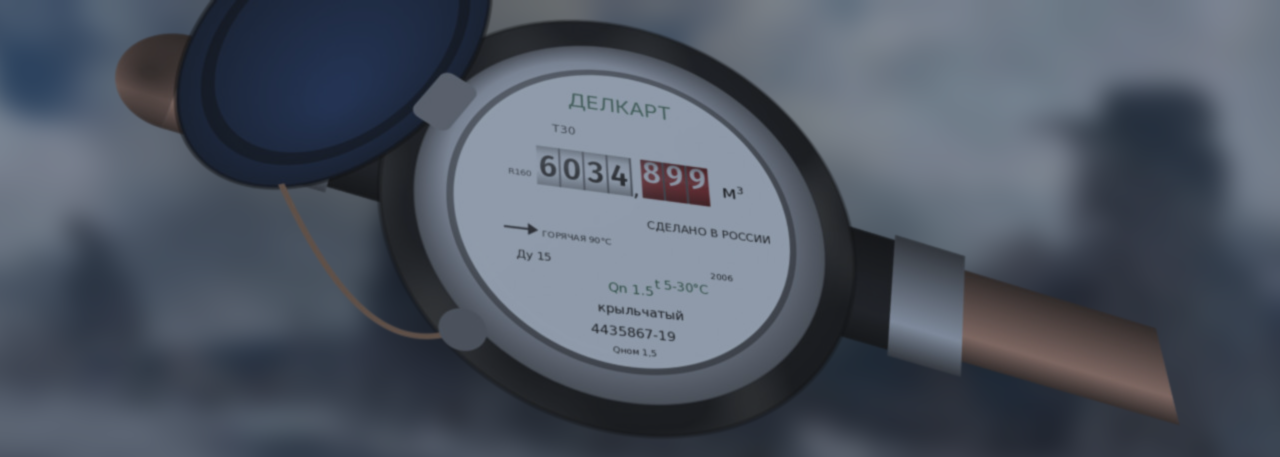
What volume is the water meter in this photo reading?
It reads 6034.899 m³
